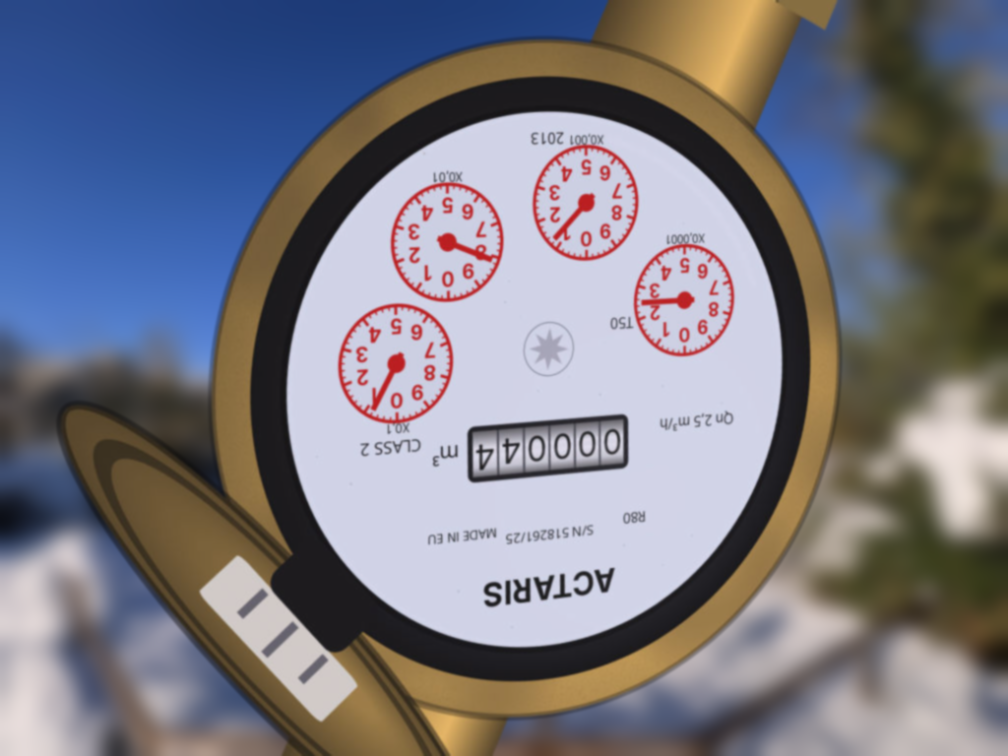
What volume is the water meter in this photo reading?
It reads 44.0812 m³
